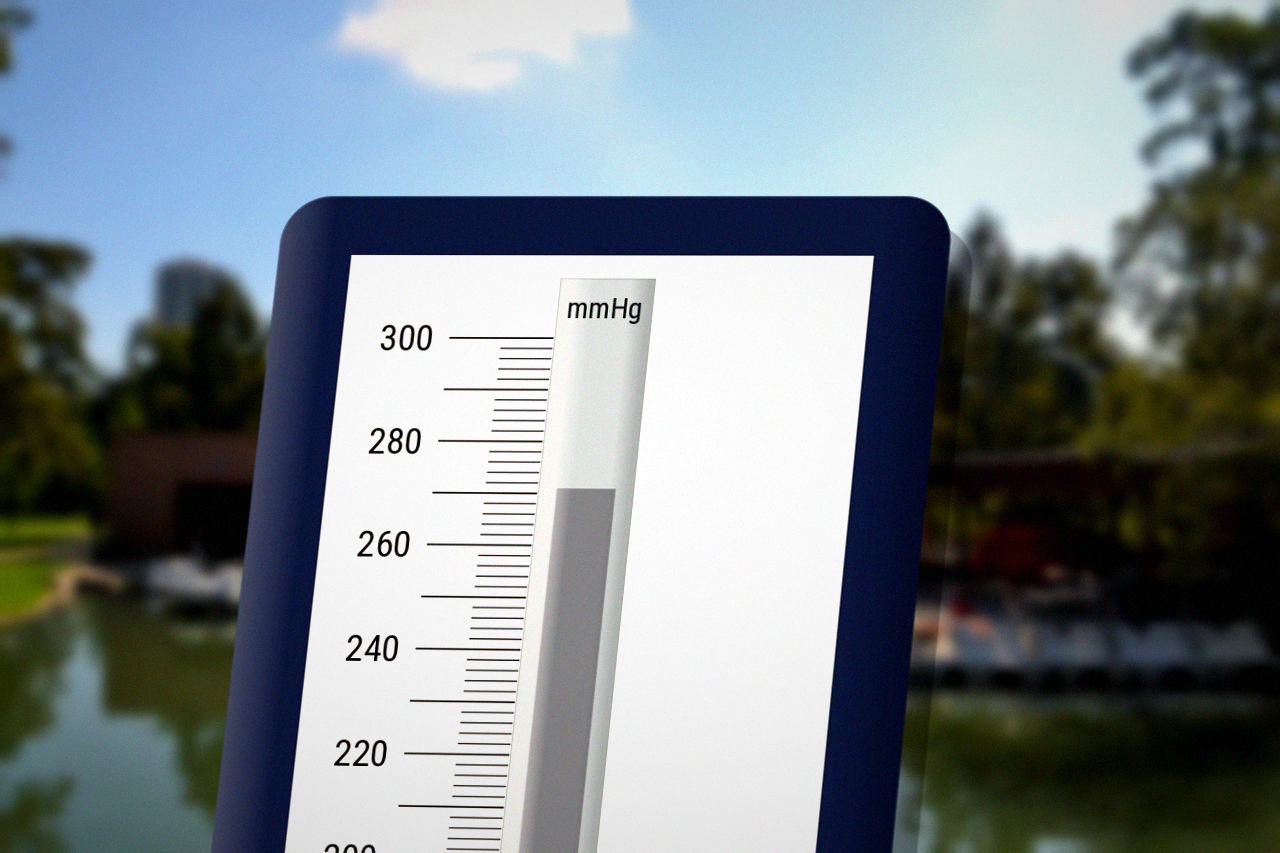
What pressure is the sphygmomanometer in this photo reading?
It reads 271 mmHg
